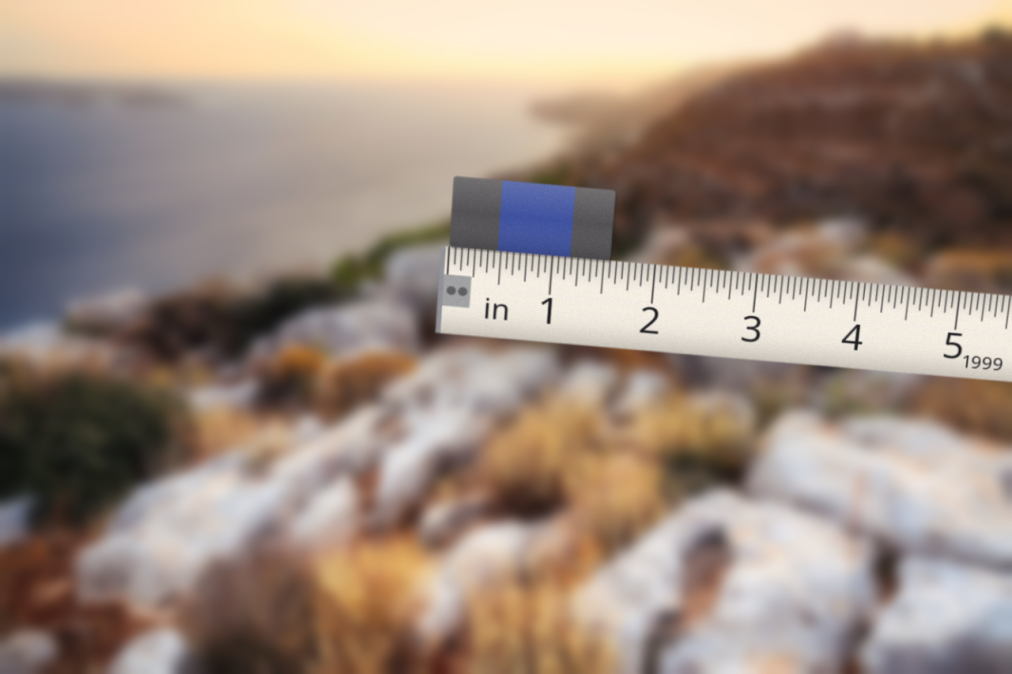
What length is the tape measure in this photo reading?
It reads 1.5625 in
